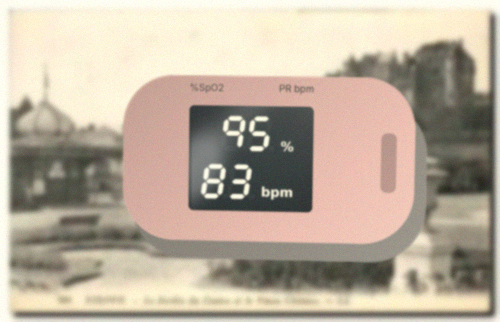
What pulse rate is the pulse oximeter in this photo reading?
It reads 83 bpm
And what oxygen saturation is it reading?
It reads 95 %
